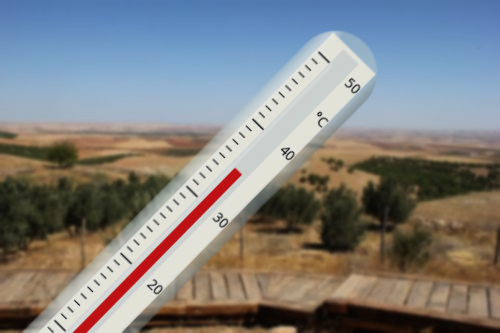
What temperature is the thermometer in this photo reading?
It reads 35 °C
